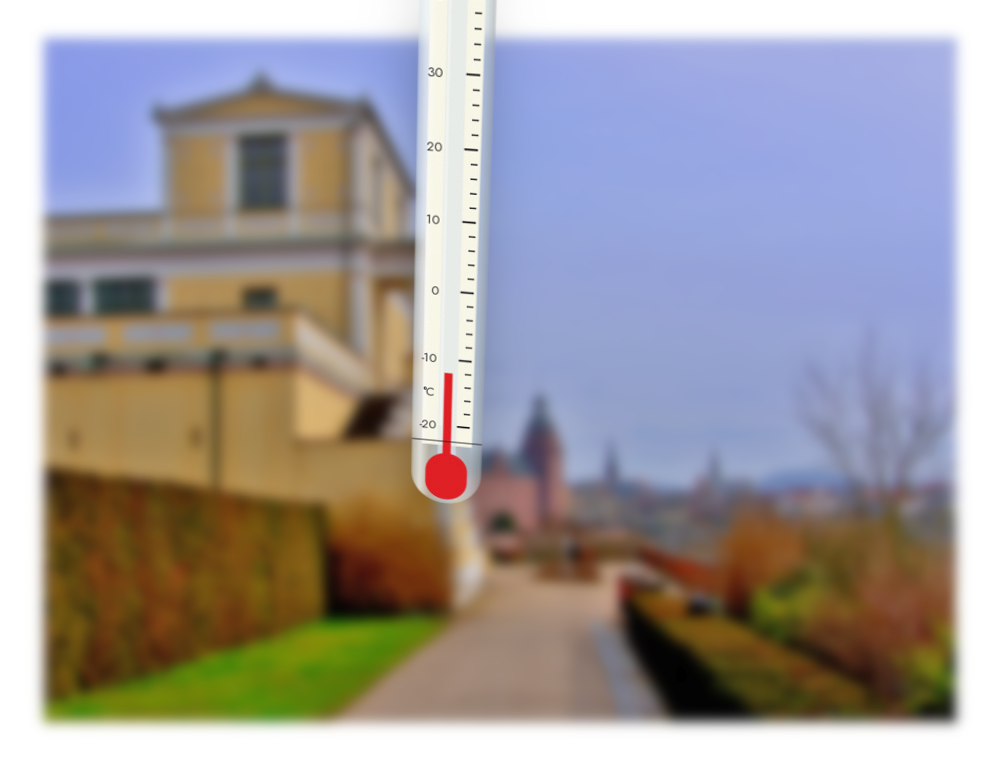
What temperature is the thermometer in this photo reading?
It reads -12 °C
